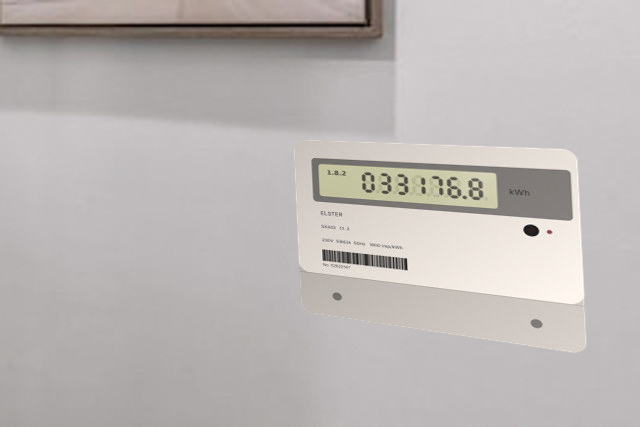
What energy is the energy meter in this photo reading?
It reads 33176.8 kWh
